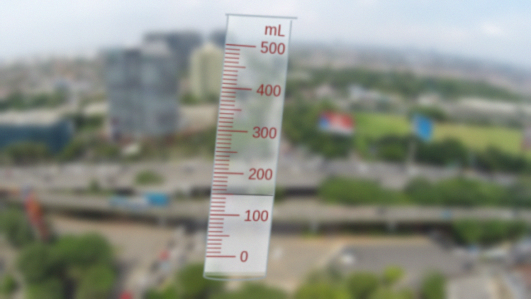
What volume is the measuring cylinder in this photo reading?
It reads 150 mL
